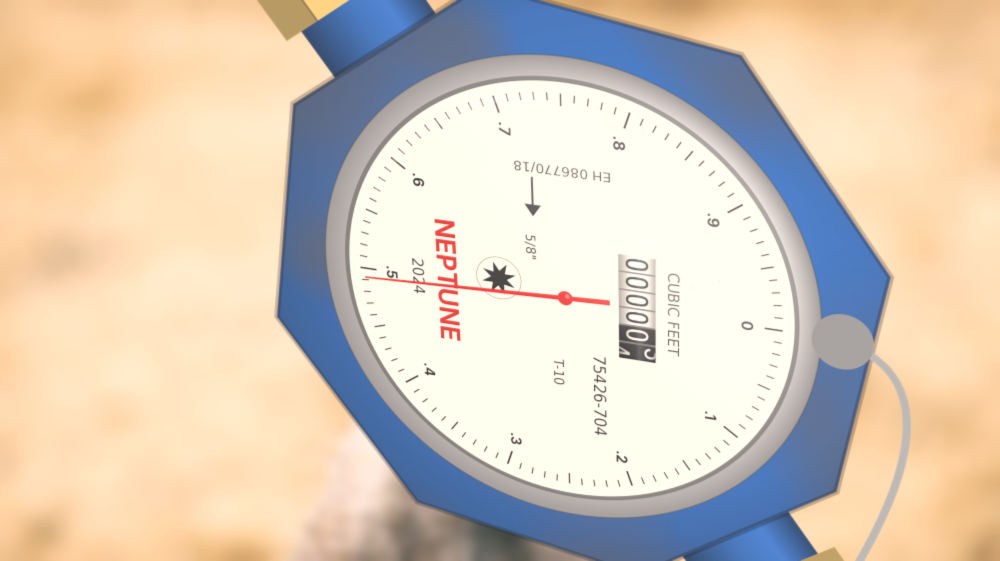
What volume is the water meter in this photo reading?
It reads 3.49 ft³
